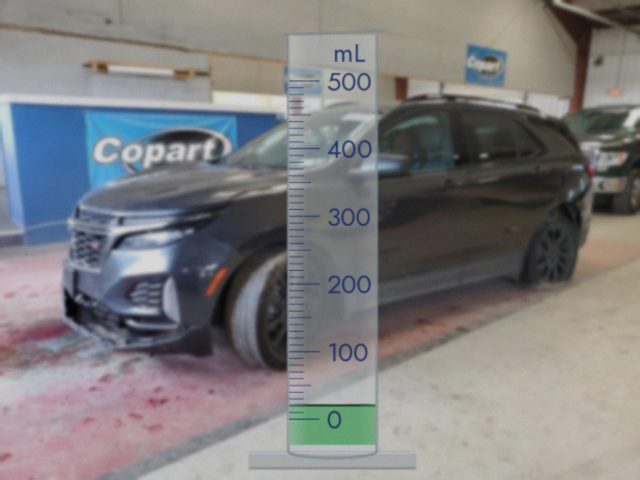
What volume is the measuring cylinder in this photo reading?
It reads 20 mL
